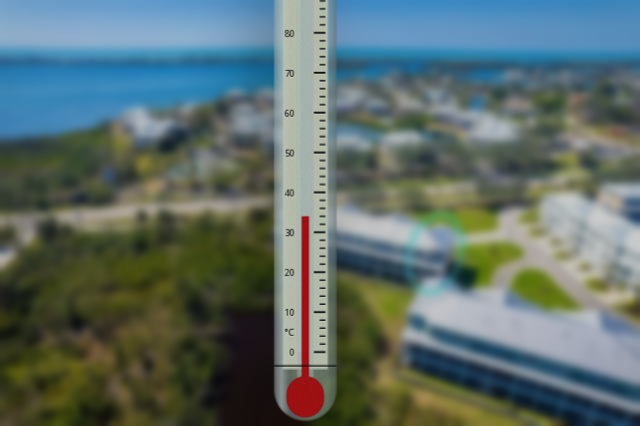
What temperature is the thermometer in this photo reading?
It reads 34 °C
